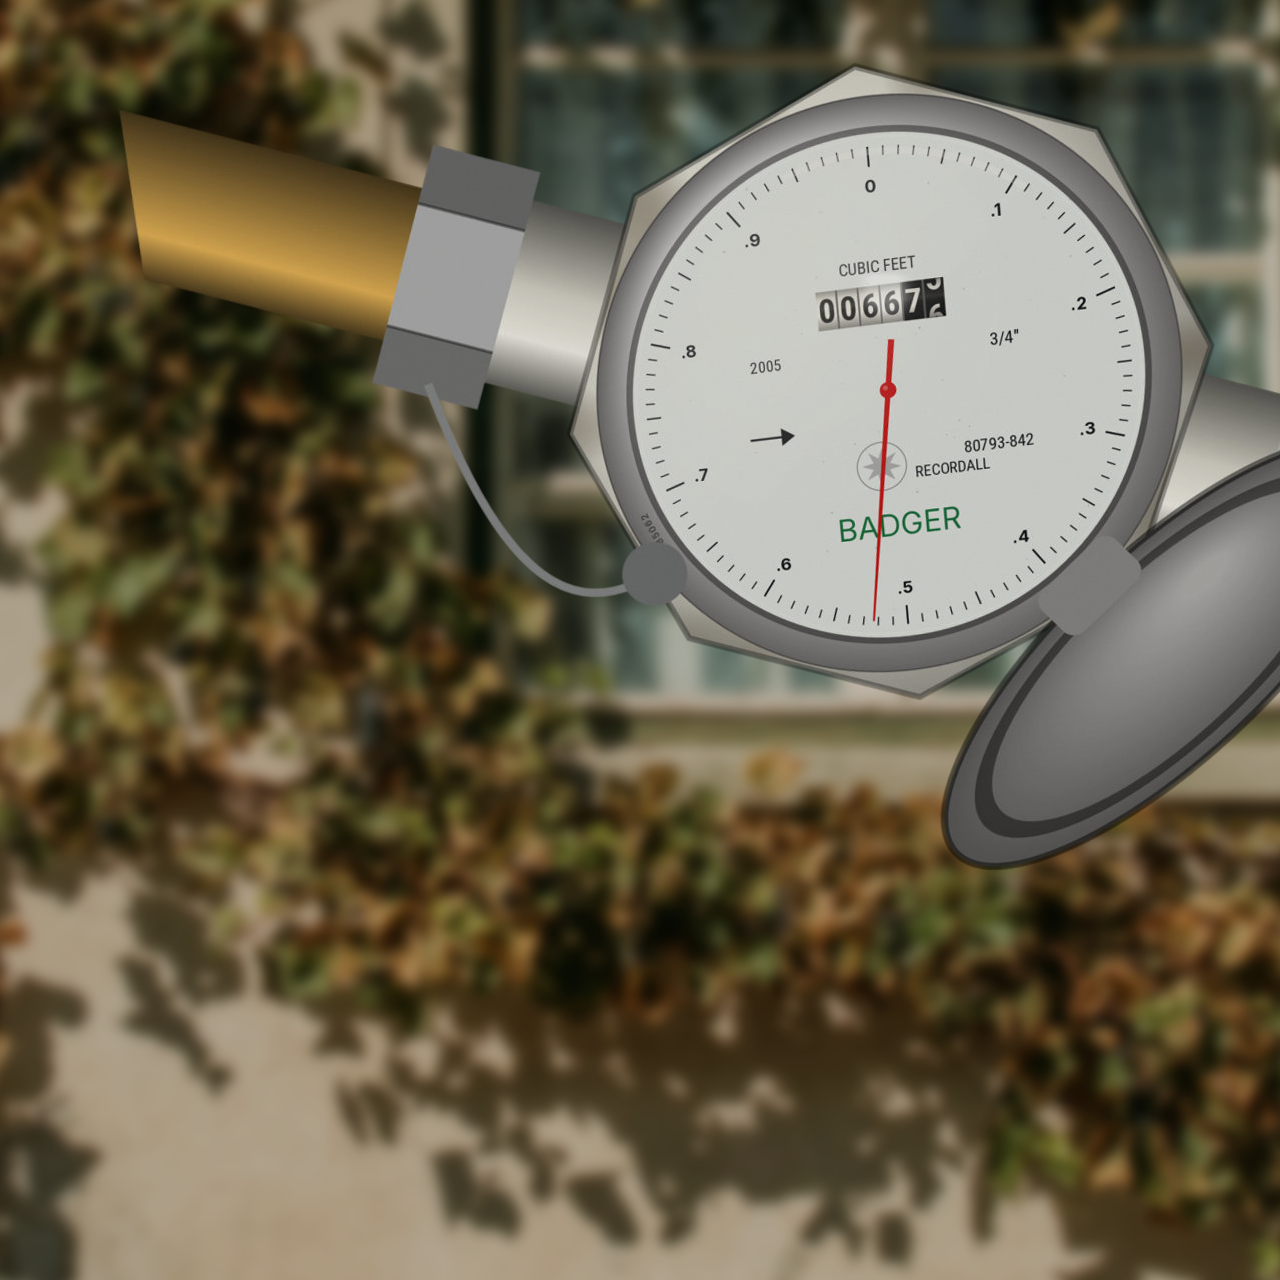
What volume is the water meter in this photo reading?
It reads 6675.52 ft³
